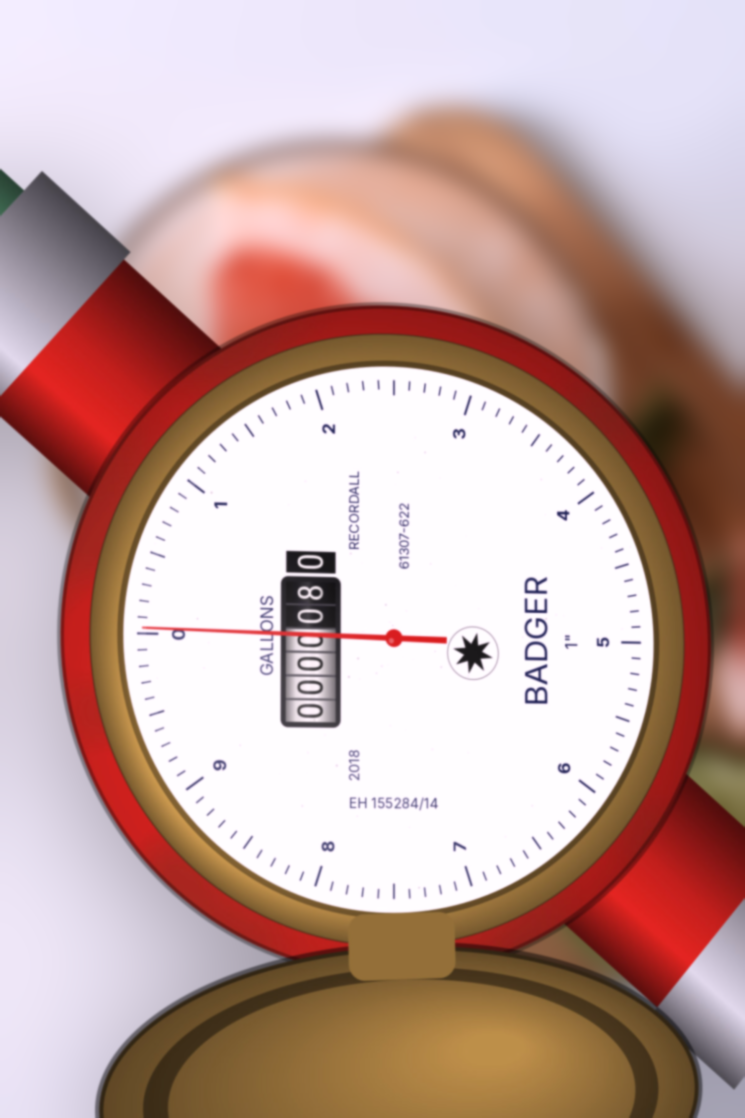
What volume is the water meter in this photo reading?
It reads 80.0 gal
